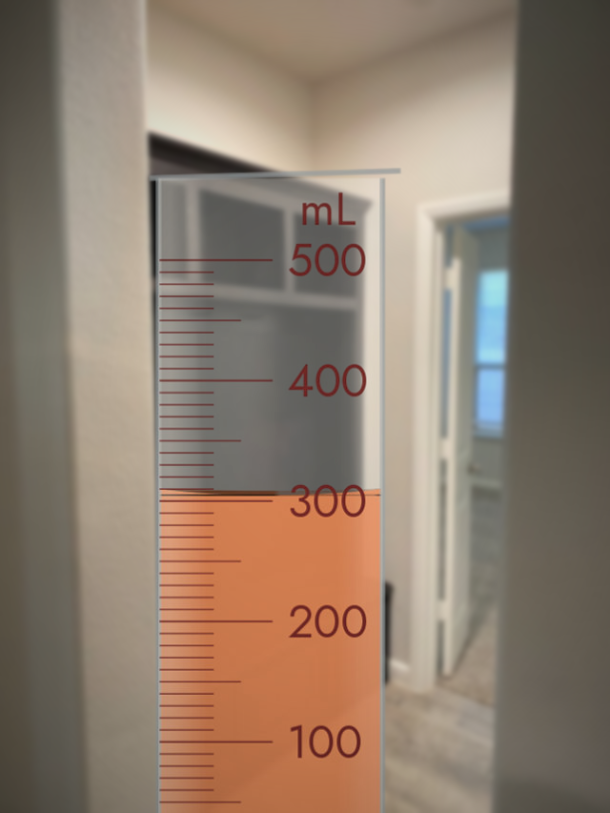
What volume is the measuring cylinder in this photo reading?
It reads 305 mL
